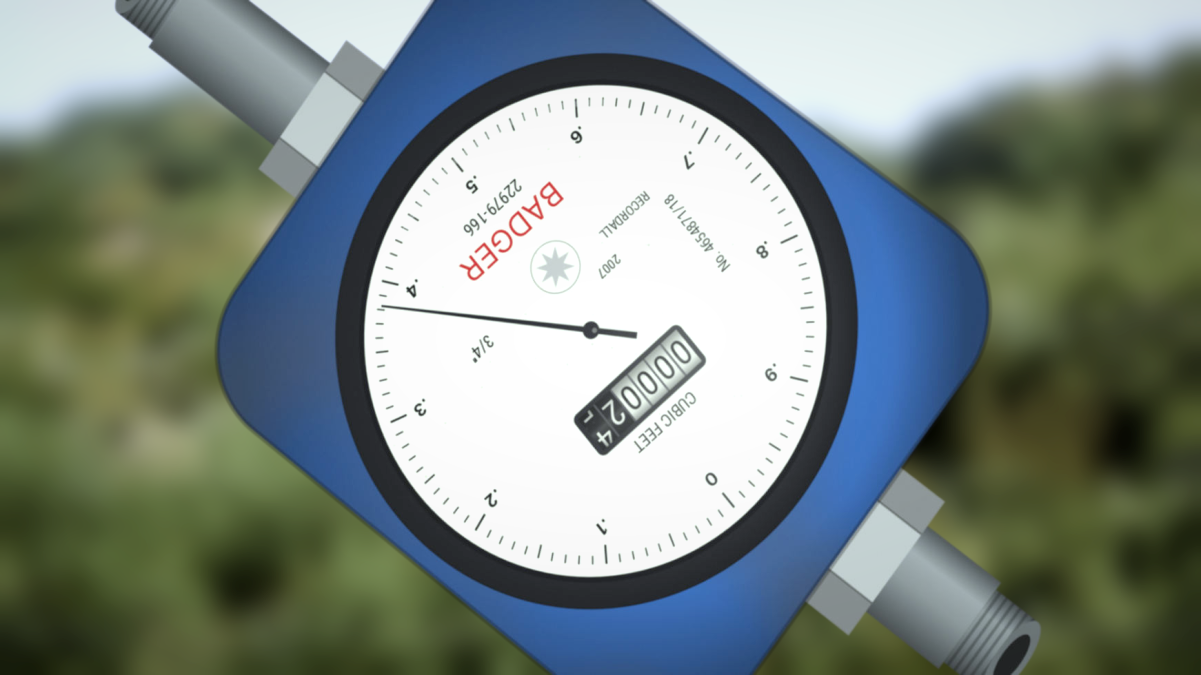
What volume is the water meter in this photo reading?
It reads 24.38 ft³
